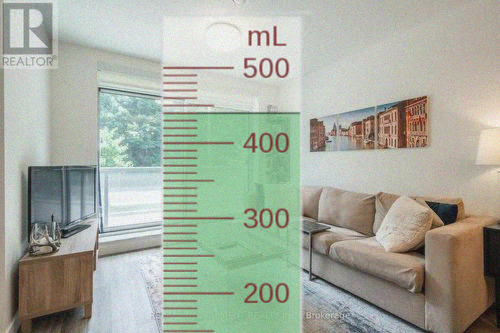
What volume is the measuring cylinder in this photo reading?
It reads 440 mL
